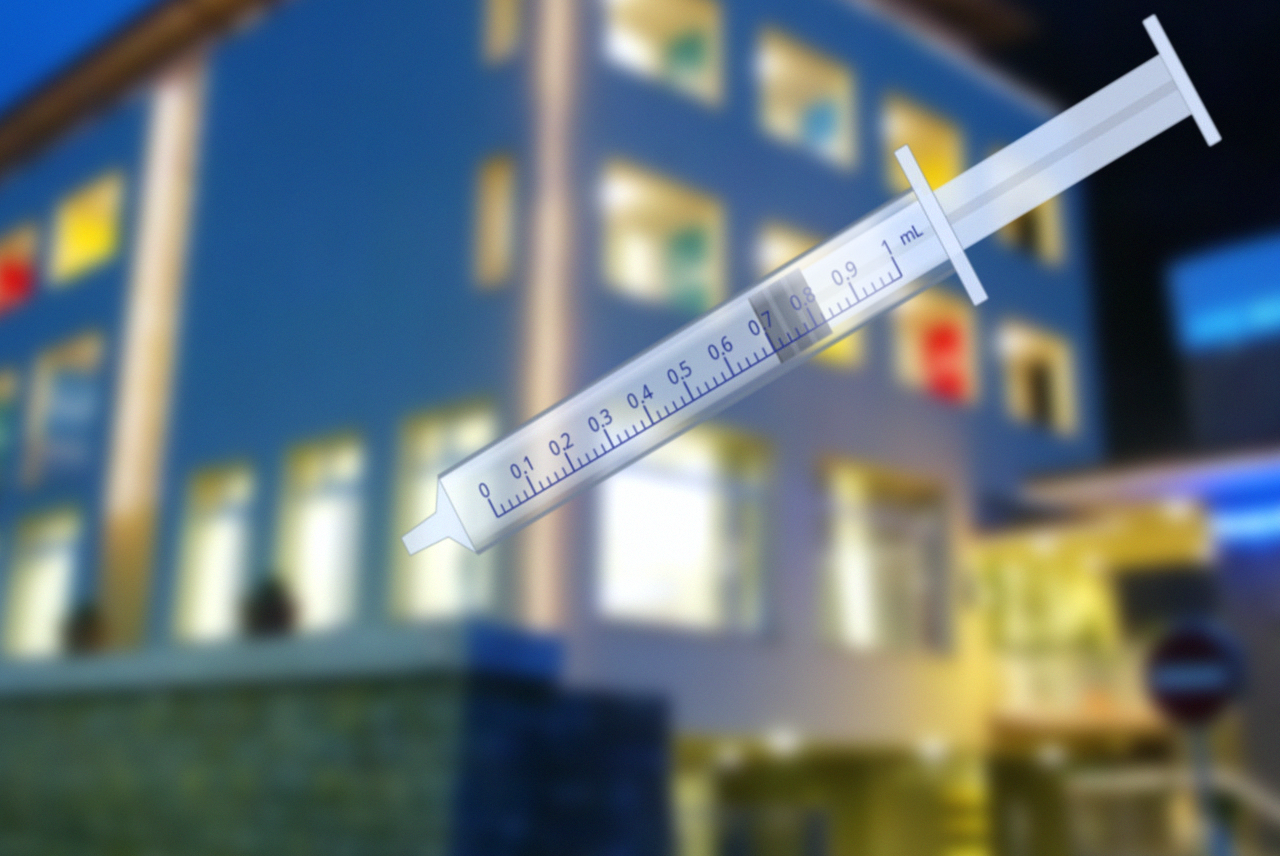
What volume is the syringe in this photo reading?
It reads 0.7 mL
